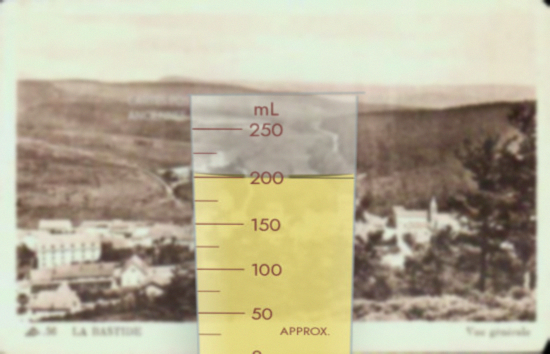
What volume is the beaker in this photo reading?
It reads 200 mL
